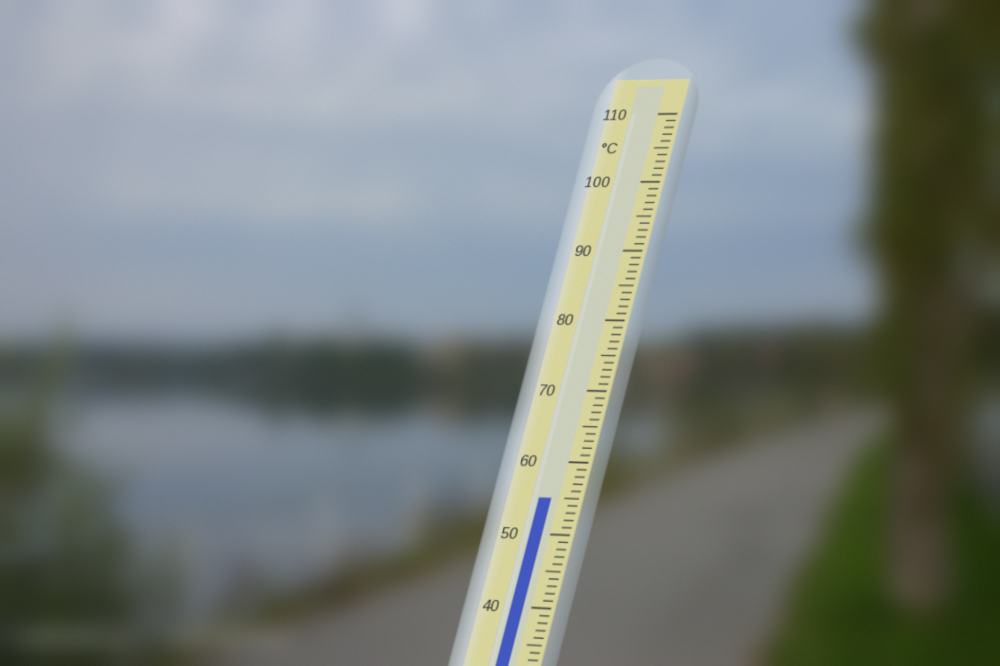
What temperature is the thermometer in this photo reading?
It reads 55 °C
